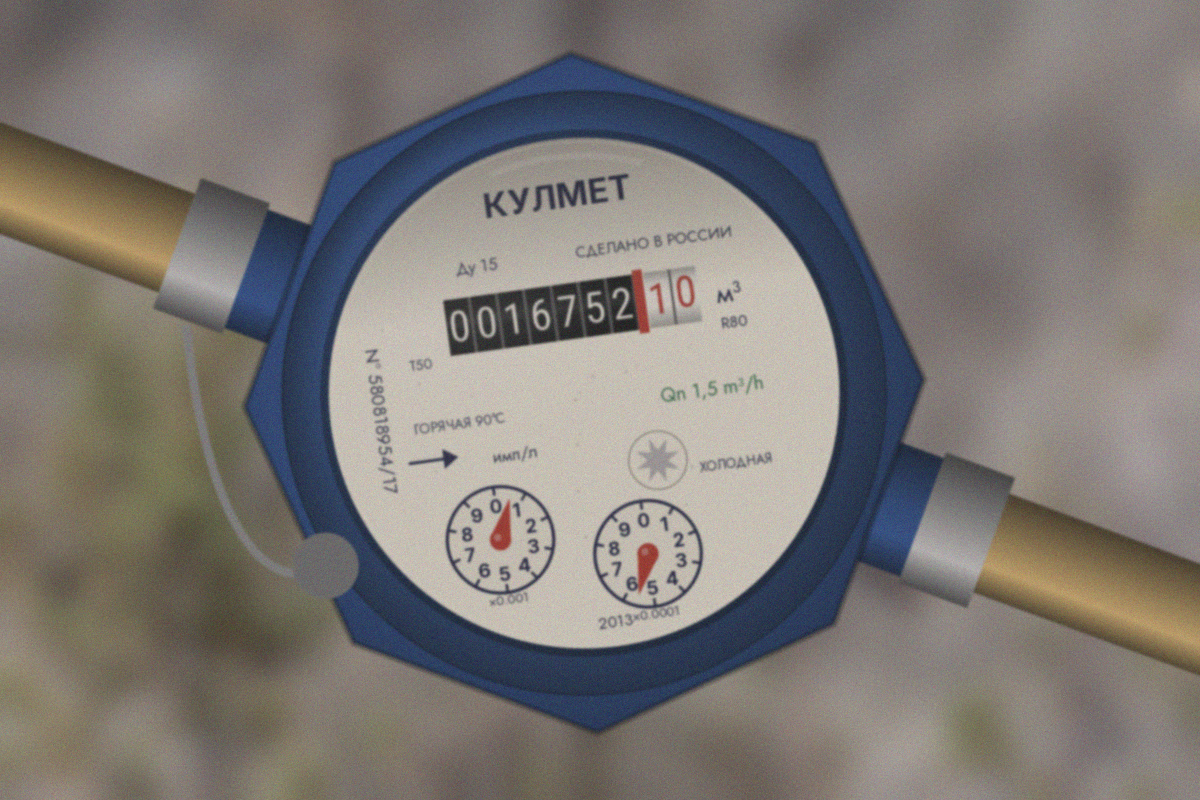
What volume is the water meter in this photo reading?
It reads 16752.1005 m³
